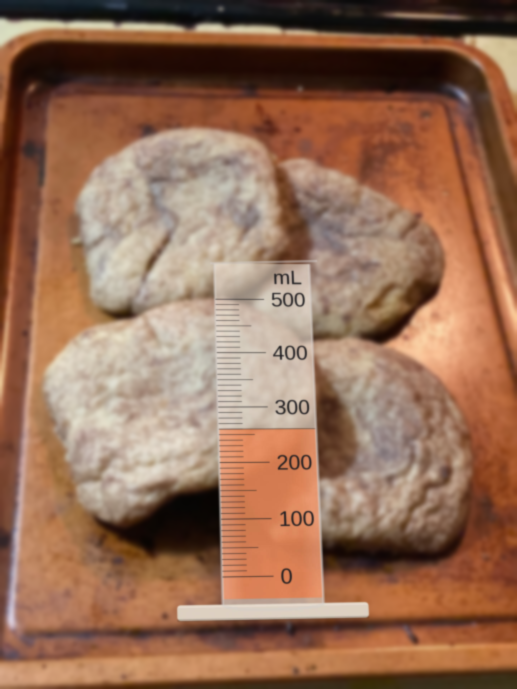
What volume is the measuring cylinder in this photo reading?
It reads 260 mL
